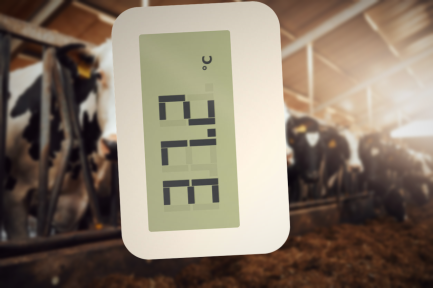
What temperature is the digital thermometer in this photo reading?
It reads 37.2 °C
